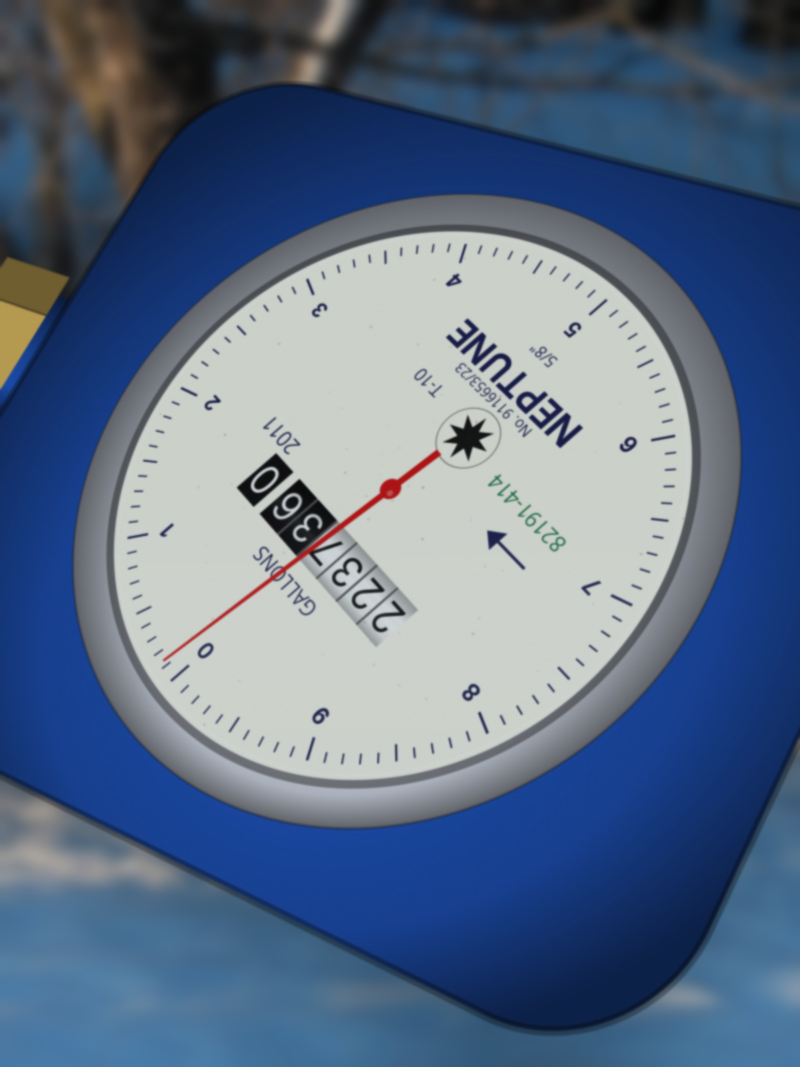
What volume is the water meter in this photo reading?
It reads 2237360.1 gal
